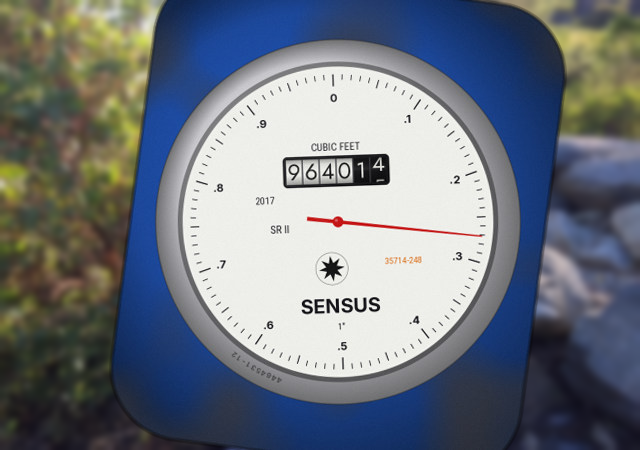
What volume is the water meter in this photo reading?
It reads 964014.27 ft³
